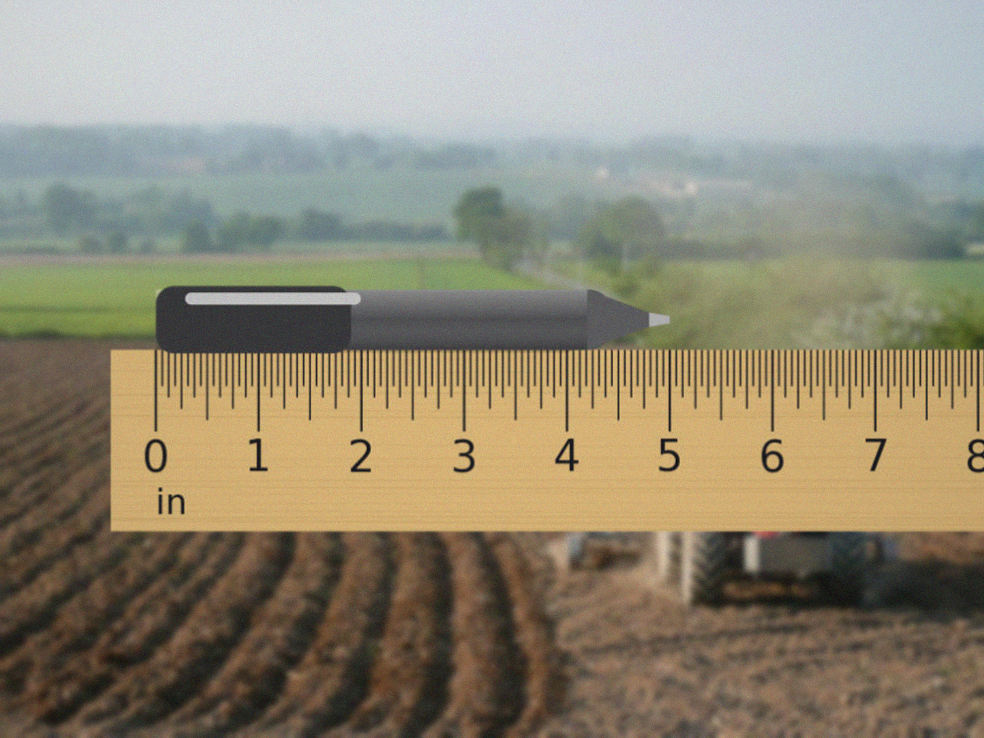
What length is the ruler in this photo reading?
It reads 5 in
